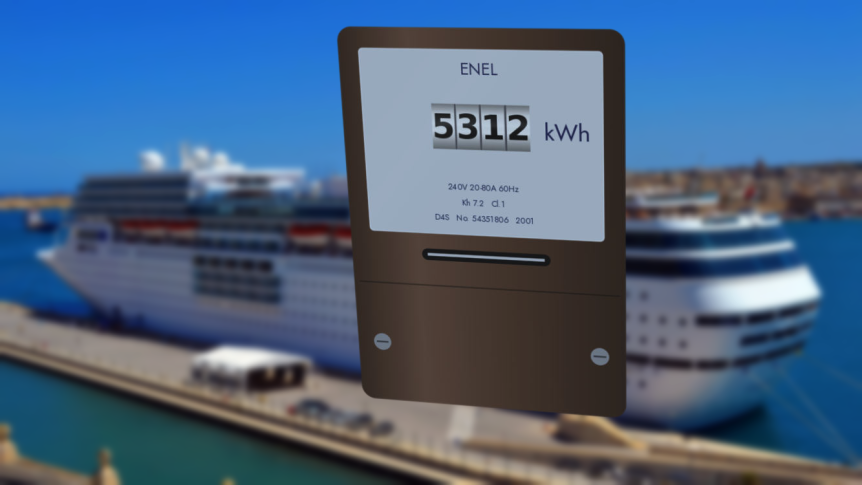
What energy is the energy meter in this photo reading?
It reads 5312 kWh
